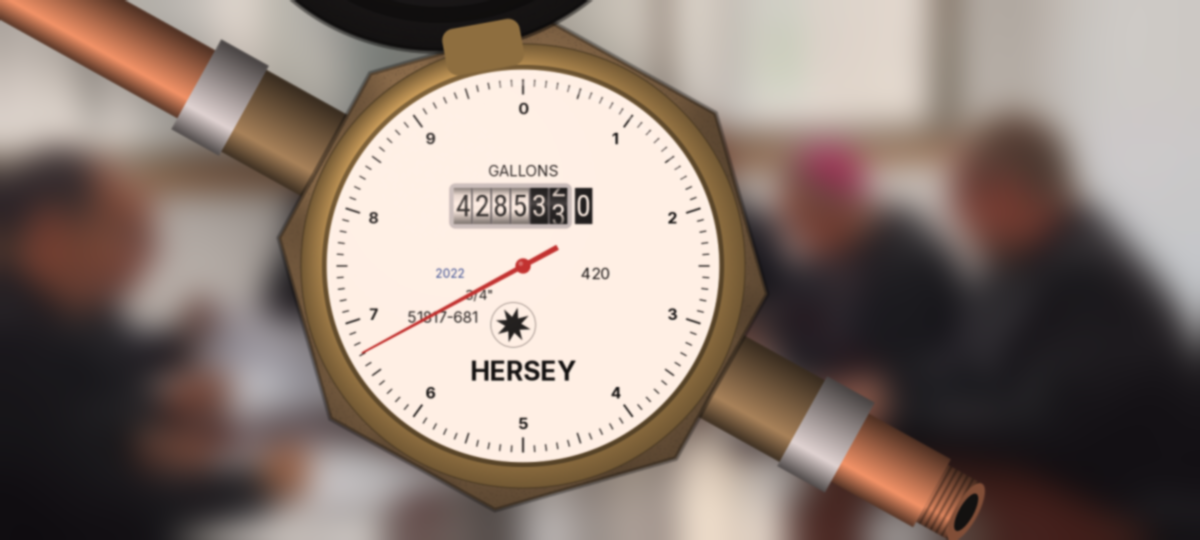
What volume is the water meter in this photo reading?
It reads 4285326.7 gal
